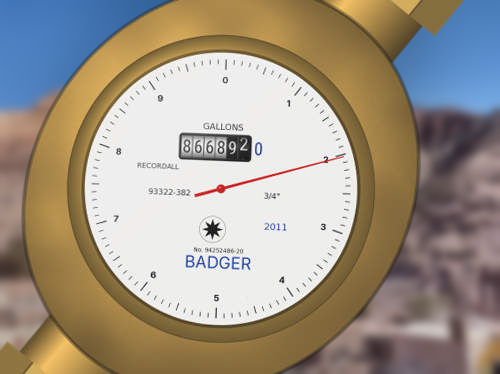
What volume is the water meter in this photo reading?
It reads 8668922.0 gal
